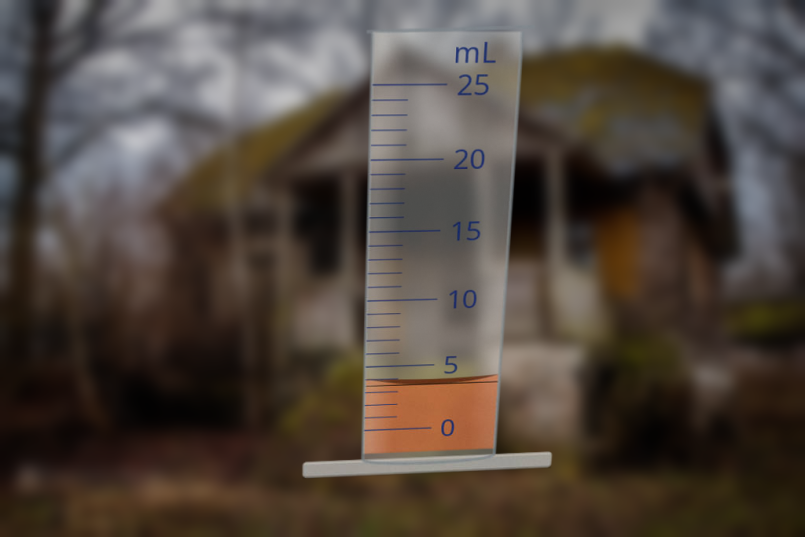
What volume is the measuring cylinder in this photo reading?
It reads 3.5 mL
